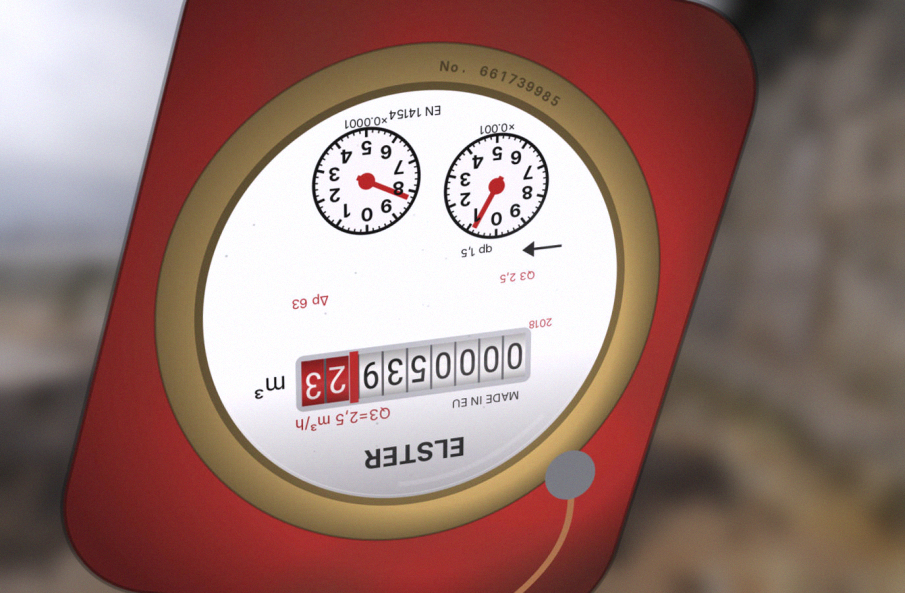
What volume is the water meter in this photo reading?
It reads 539.2308 m³
